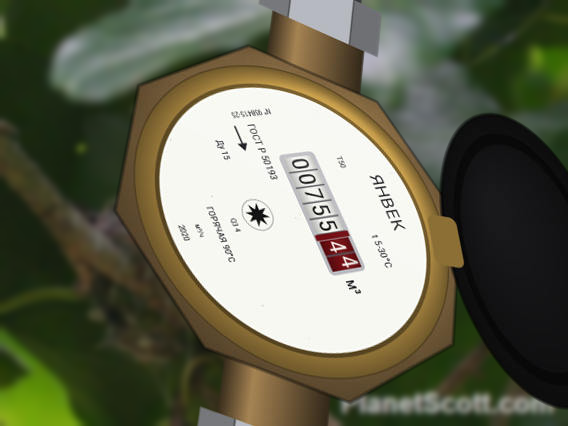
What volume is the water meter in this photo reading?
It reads 755.44 m³
